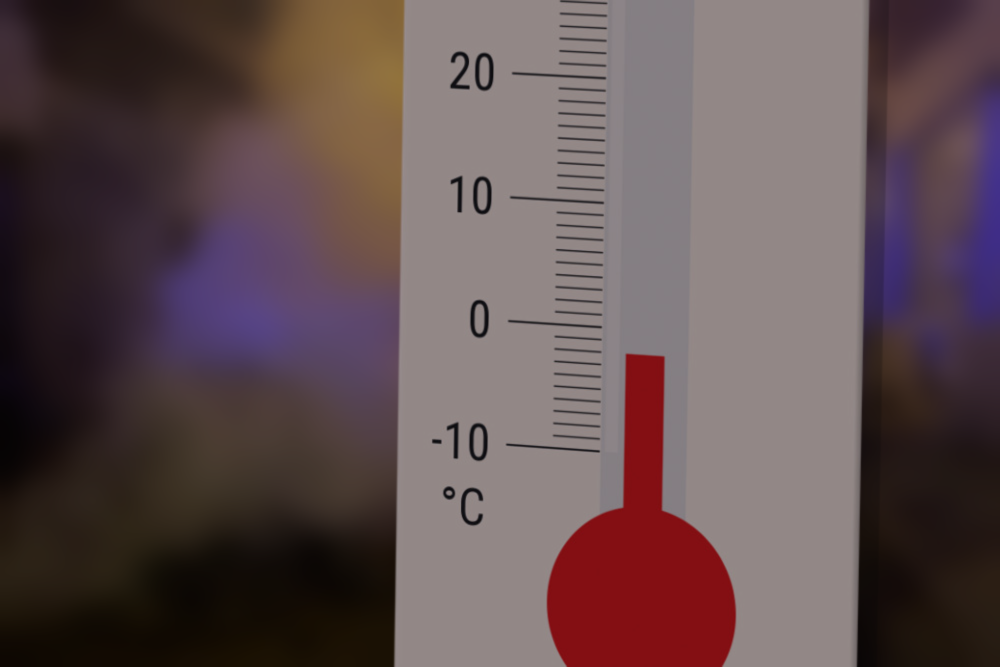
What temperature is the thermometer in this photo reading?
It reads -2 °C
